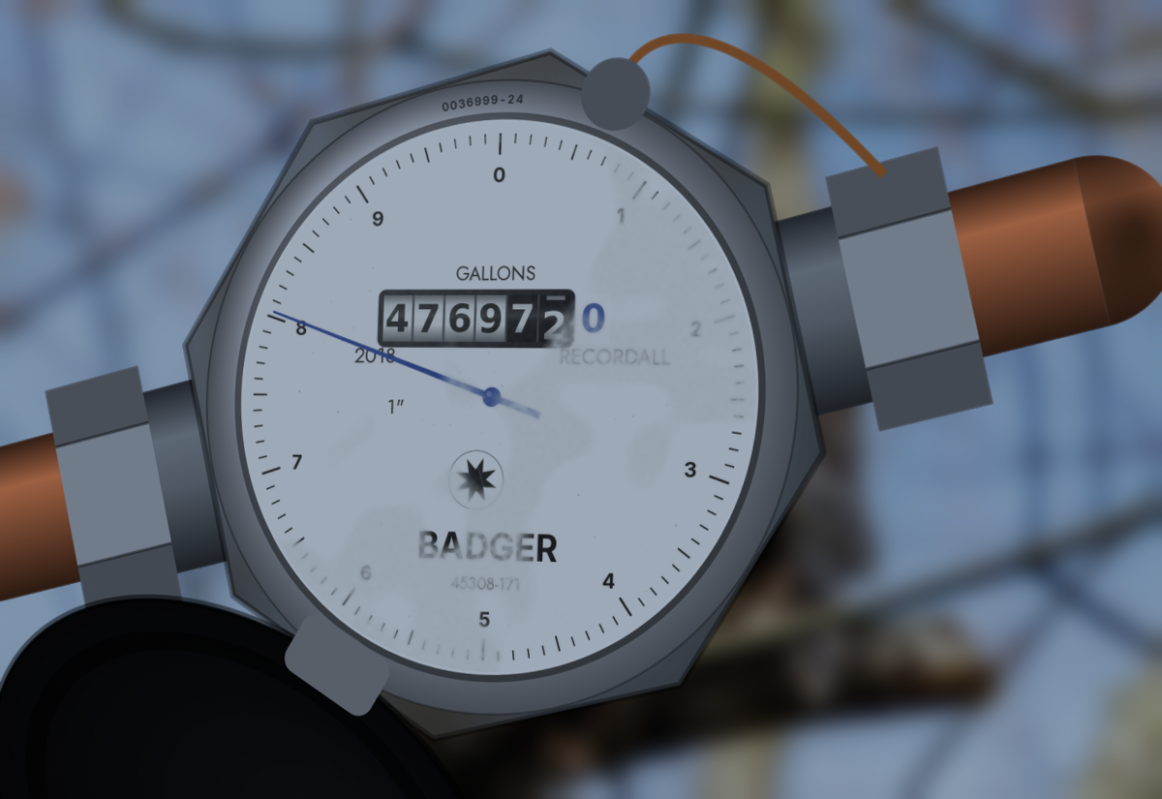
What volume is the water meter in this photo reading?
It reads 4769718.0 gal
